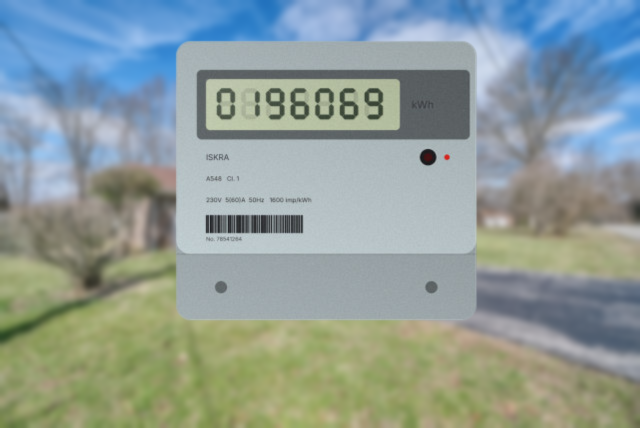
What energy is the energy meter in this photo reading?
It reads 196069 kWh
